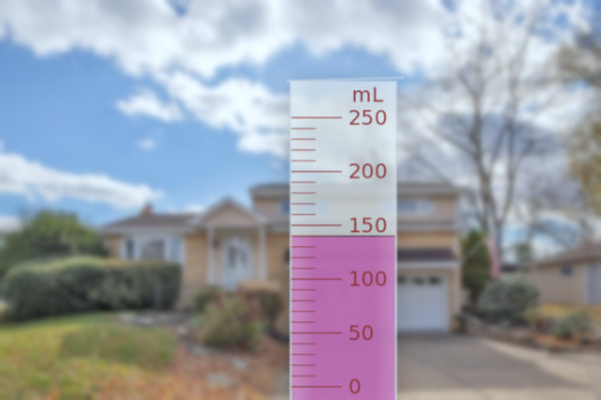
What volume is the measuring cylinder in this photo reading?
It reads 140 mL
